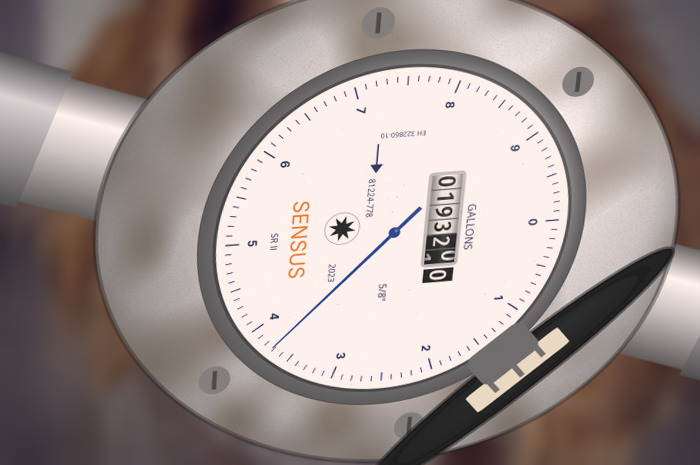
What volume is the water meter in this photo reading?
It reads 193203.7 gal
